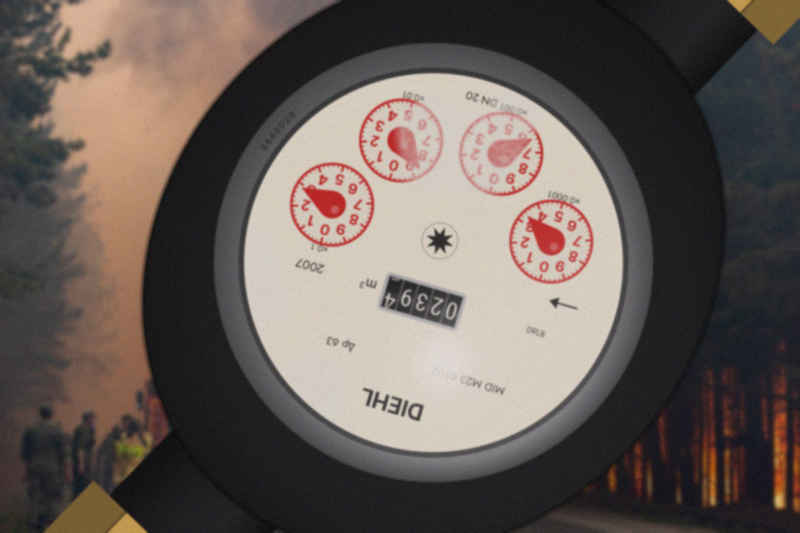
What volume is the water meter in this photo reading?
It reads 2394.2863 m³
